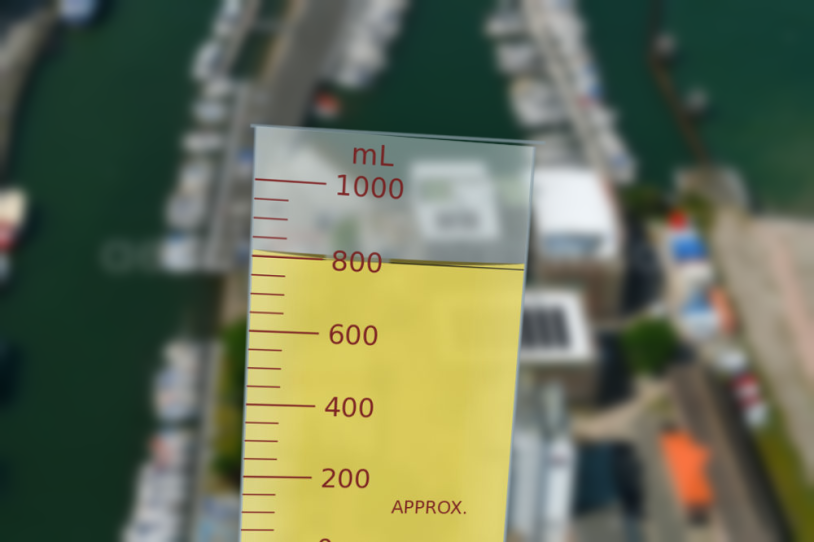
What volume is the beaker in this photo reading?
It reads 800 mL
